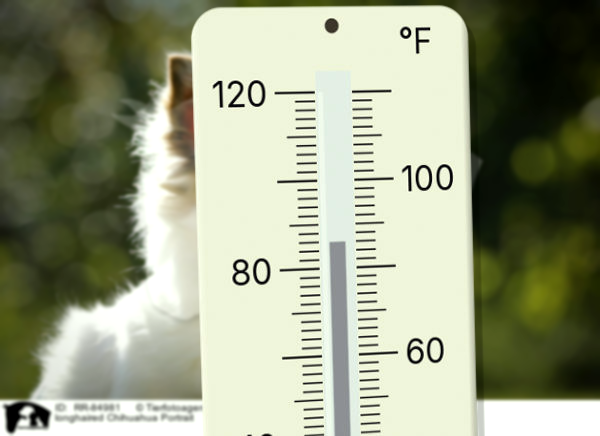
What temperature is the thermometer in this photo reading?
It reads 86 °F
